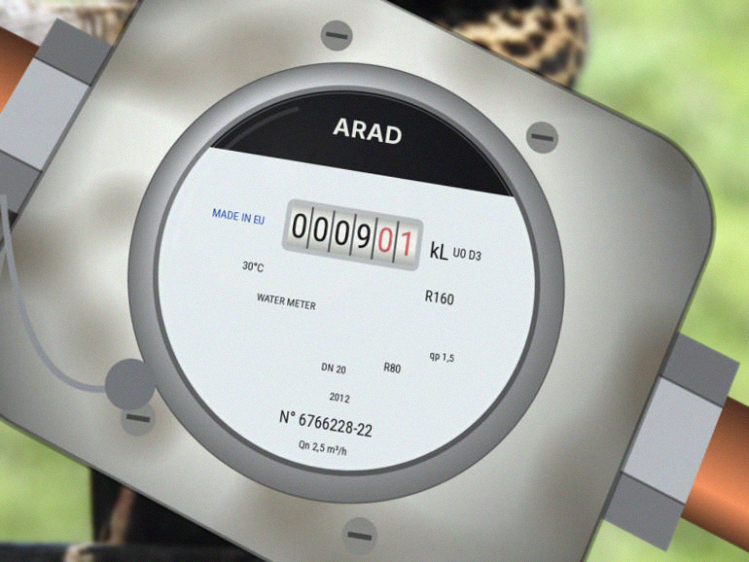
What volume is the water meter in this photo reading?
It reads 9.01 kL
